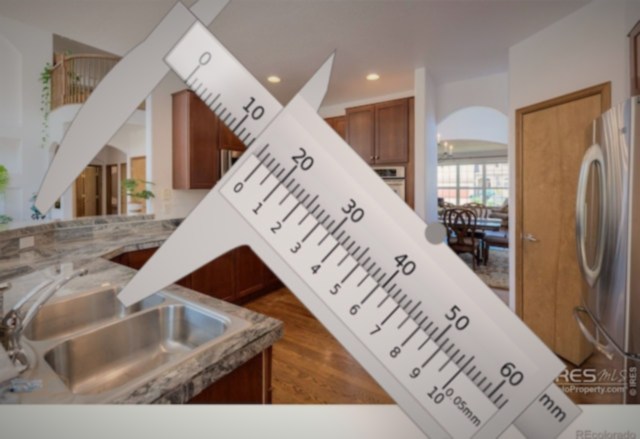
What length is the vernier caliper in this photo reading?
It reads 16.0 mm
